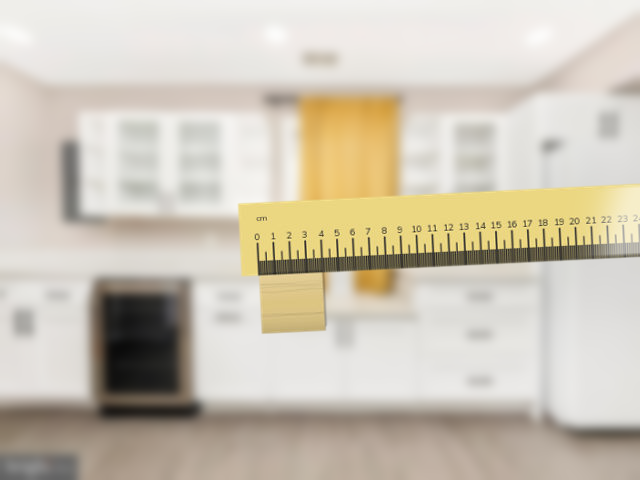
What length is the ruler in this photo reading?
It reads 4 cm
